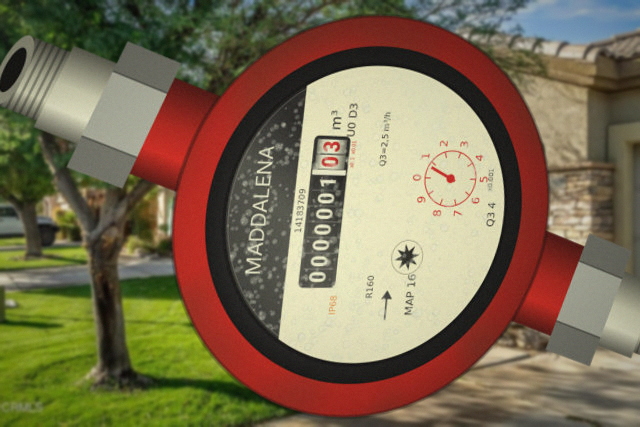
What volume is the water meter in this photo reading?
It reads 1.030 m³
